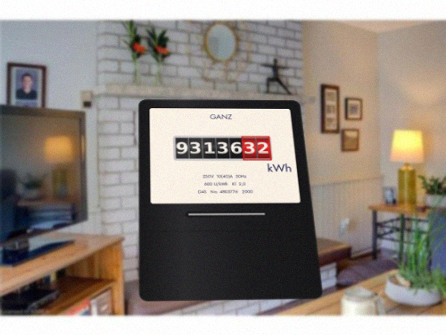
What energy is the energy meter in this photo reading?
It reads 93136.32 kWh
